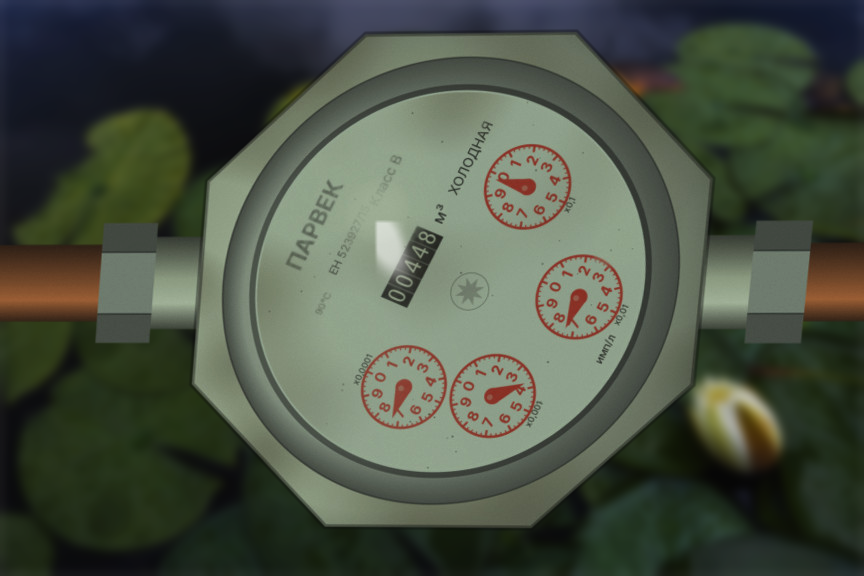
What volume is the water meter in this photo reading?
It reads 447.9737 m³
